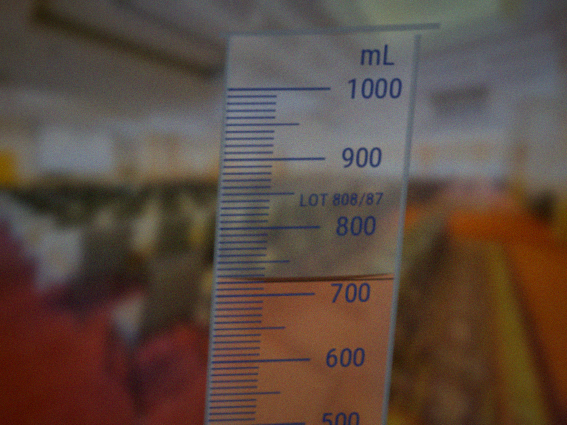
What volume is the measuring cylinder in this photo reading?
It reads 720 mL
